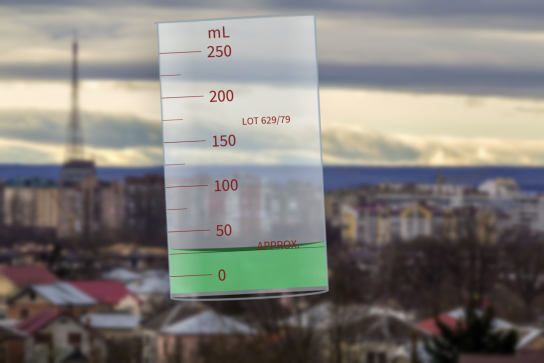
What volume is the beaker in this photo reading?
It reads 25 mL
